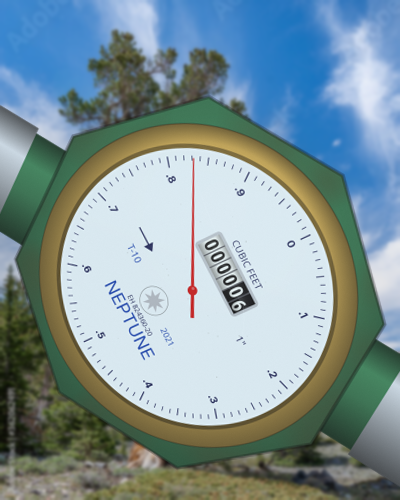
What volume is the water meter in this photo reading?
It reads 5.83 ft³
